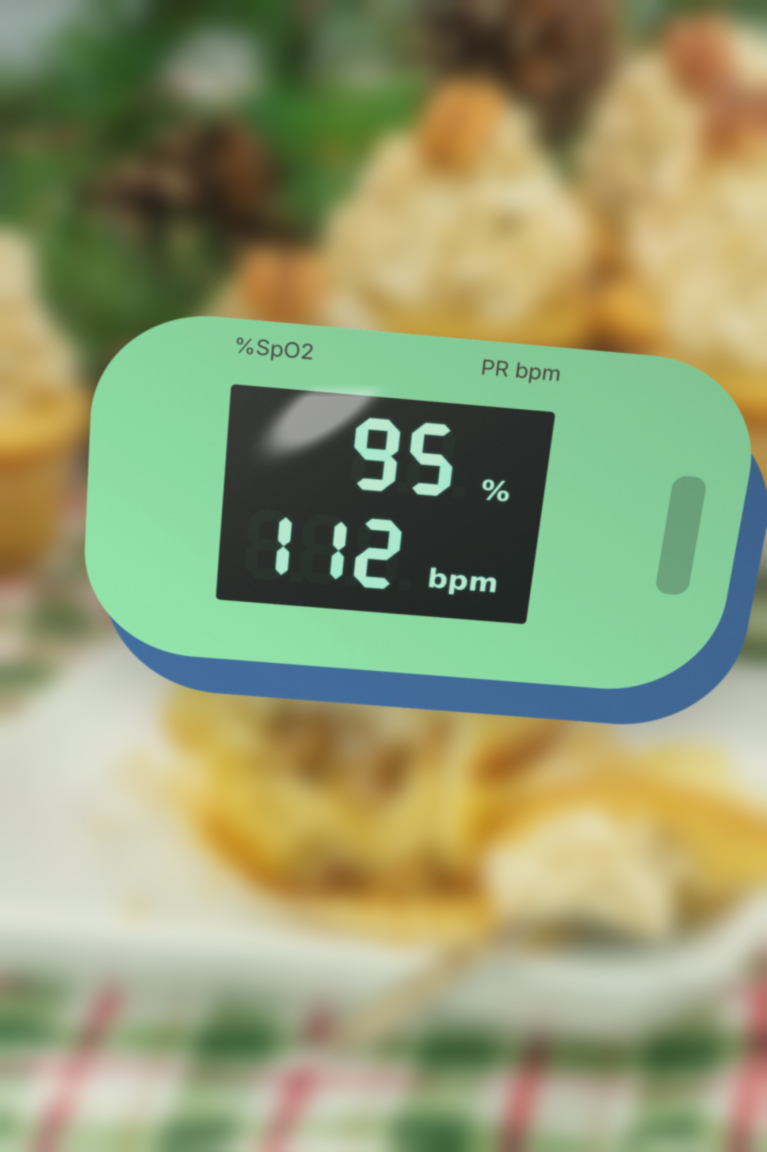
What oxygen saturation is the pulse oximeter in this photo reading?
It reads 95 %
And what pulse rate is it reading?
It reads 112 bpm
